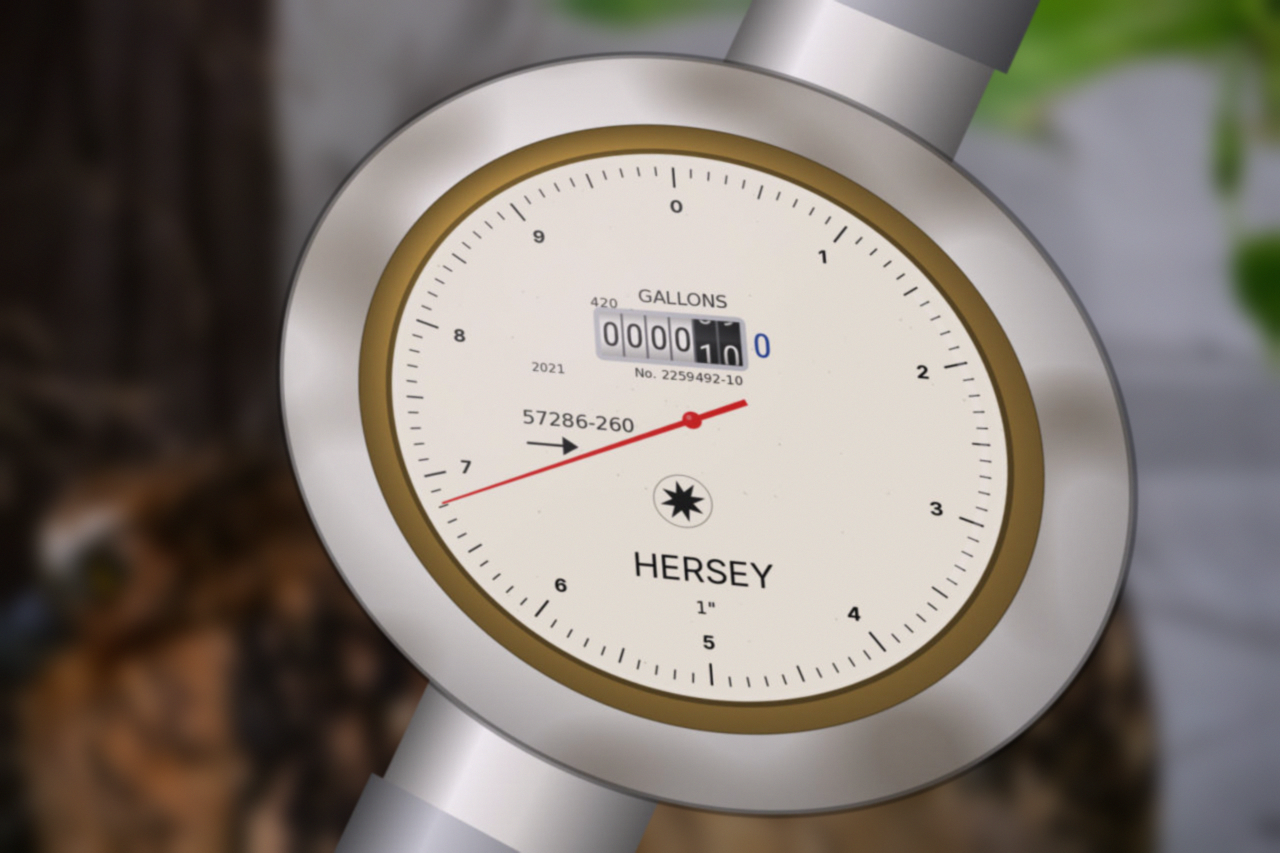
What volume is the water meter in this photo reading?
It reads 96.8 gal
